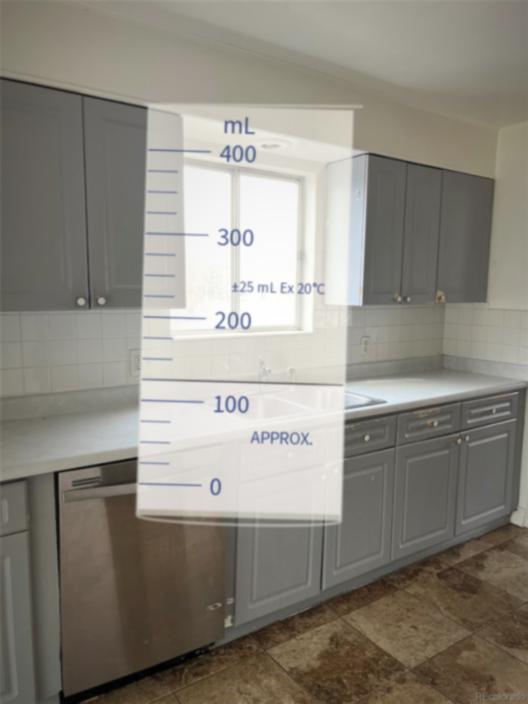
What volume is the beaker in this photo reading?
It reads 125 mL
